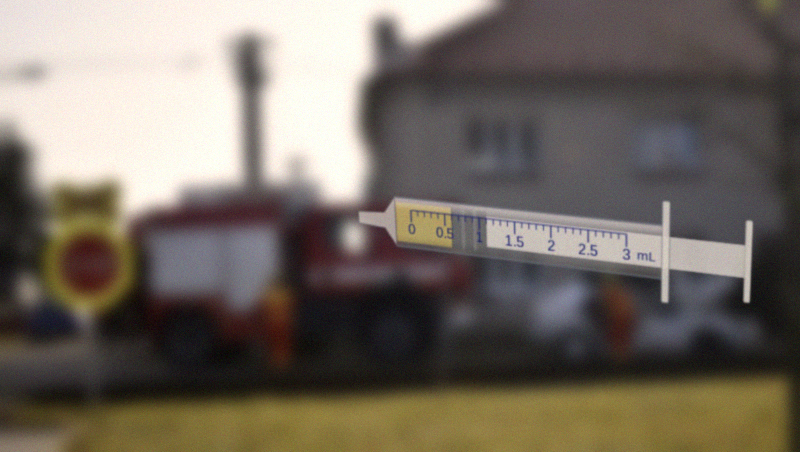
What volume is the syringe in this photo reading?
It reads 0.6 mL
